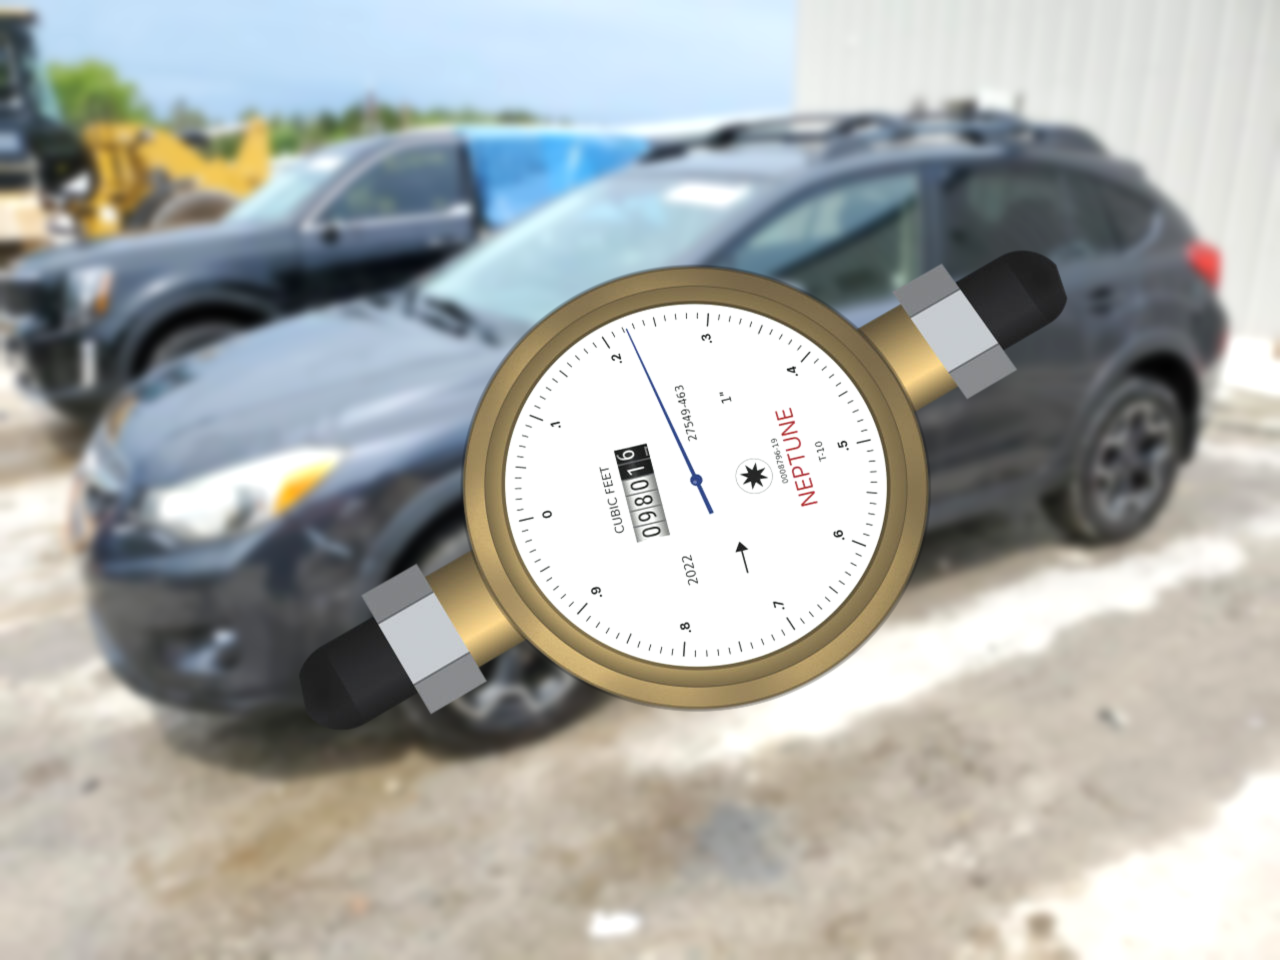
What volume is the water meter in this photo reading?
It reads 98016.22 ft³
